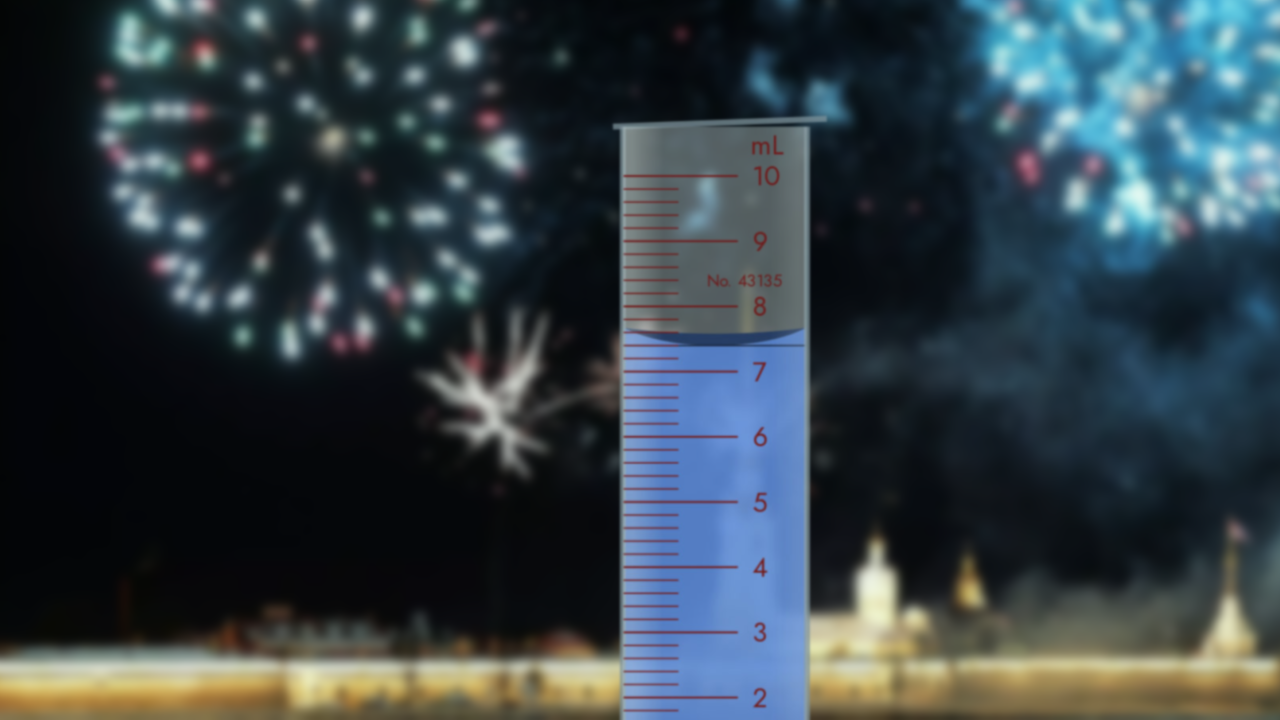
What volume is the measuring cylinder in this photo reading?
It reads 7.4 mL
